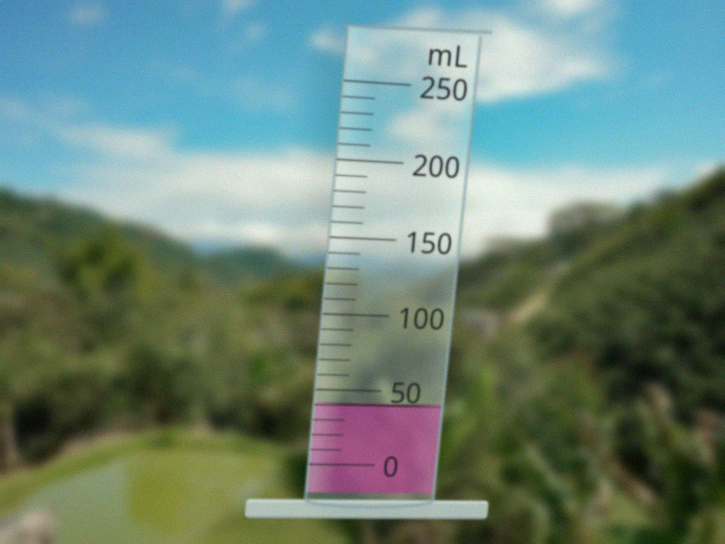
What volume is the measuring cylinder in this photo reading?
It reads 40 mL
